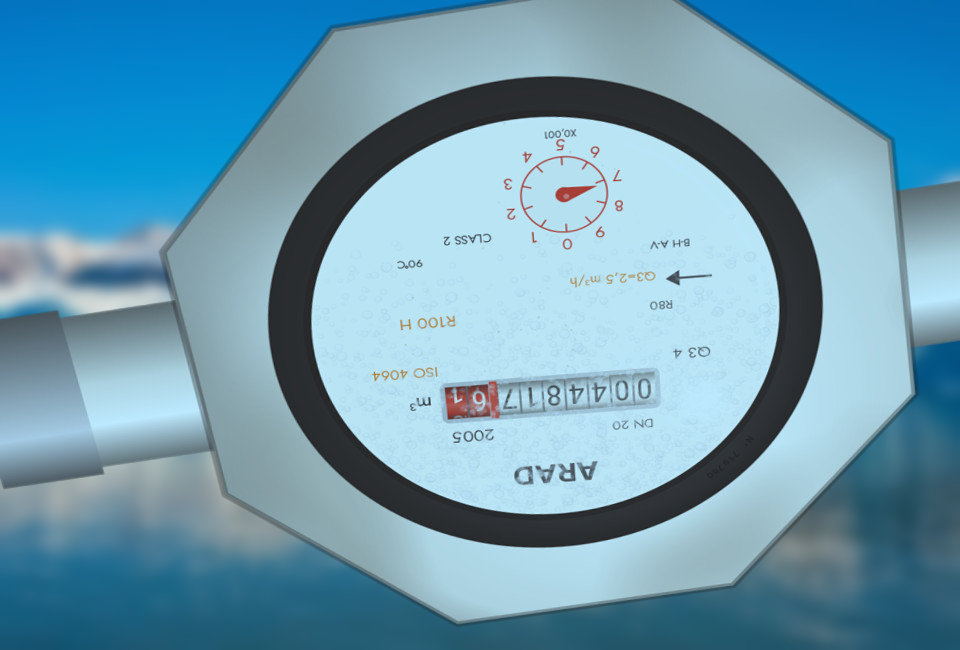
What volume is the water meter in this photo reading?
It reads 44817.607 m³
